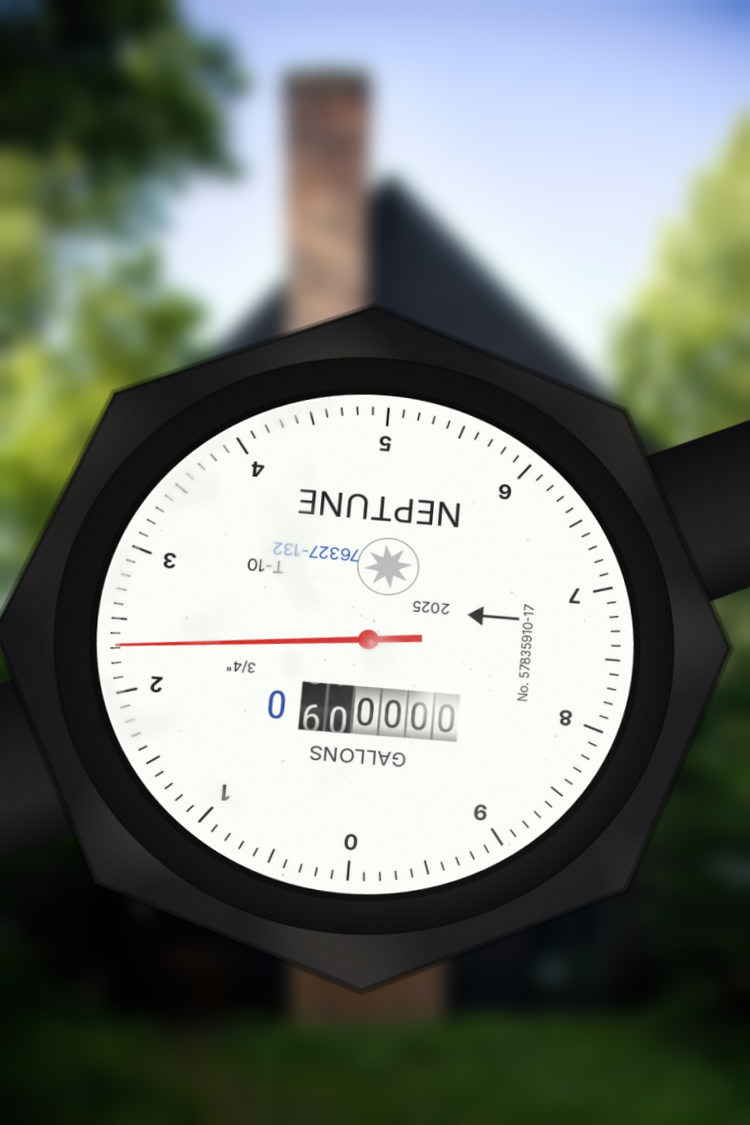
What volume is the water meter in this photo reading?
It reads 92.3 gal
